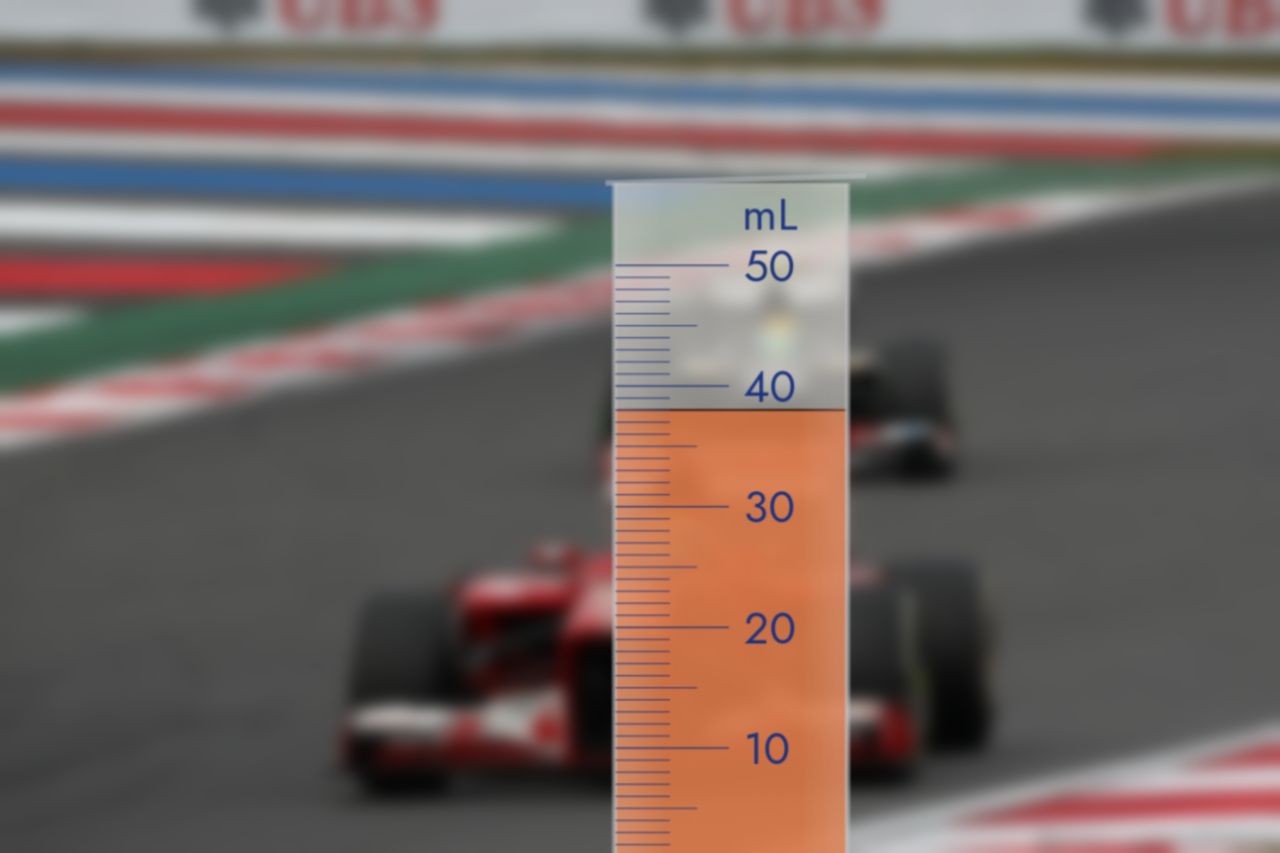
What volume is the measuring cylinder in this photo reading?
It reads 38 mL
